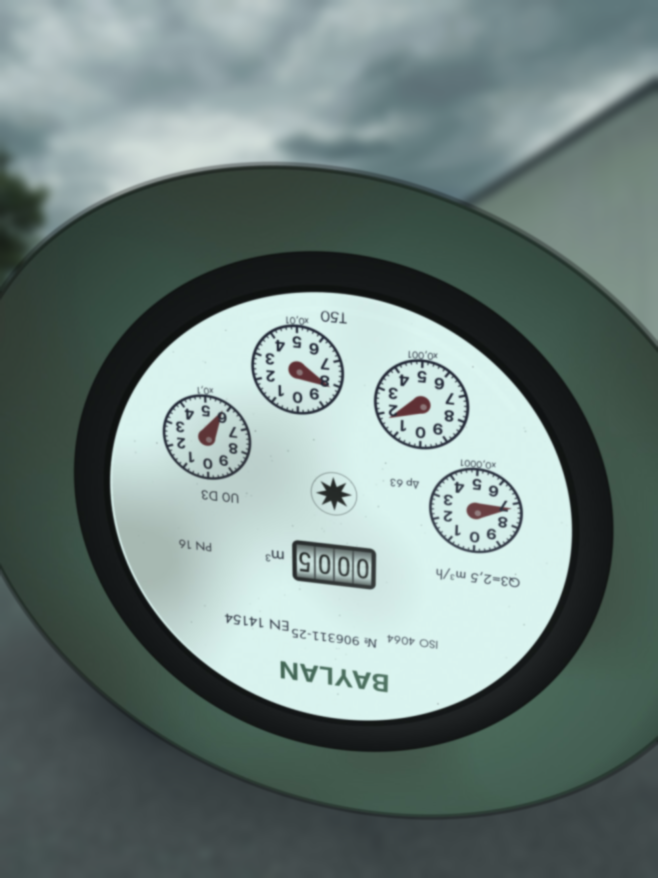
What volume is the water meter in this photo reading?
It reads 5.5817 m³
